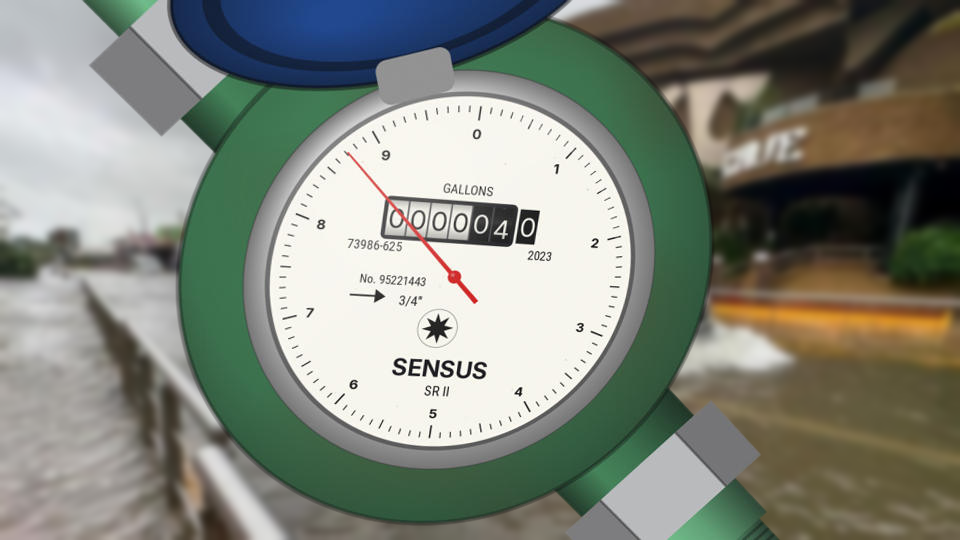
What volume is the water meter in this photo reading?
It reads 38.7 gal
